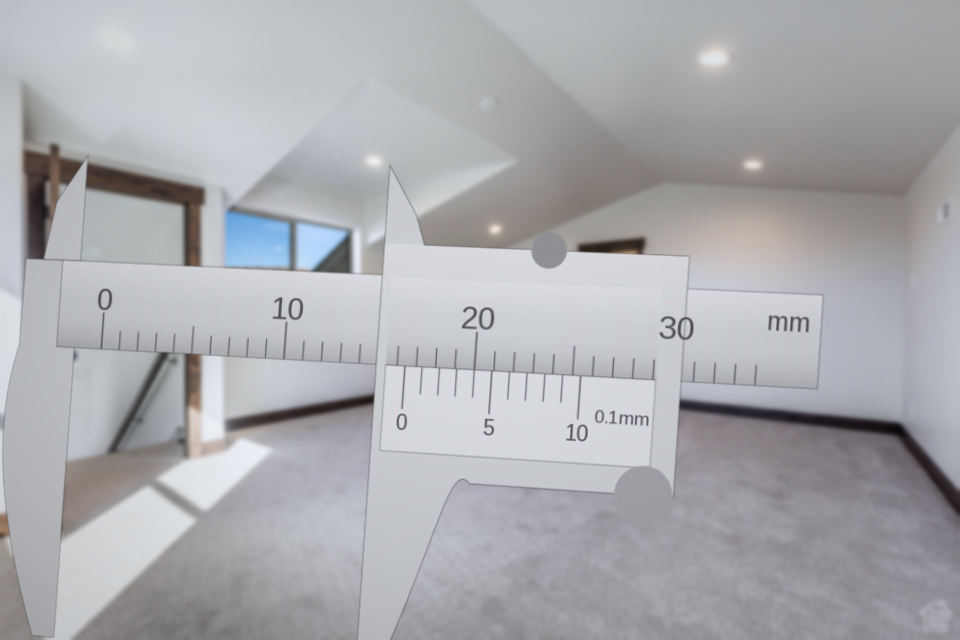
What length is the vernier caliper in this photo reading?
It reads 16.4 mm
